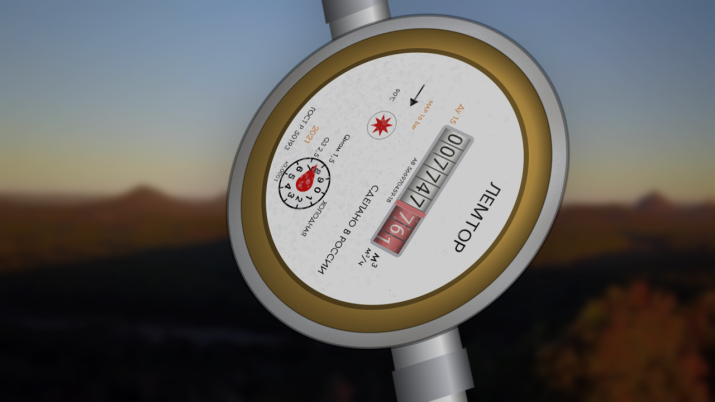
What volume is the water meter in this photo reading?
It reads 7747.7607 m³
